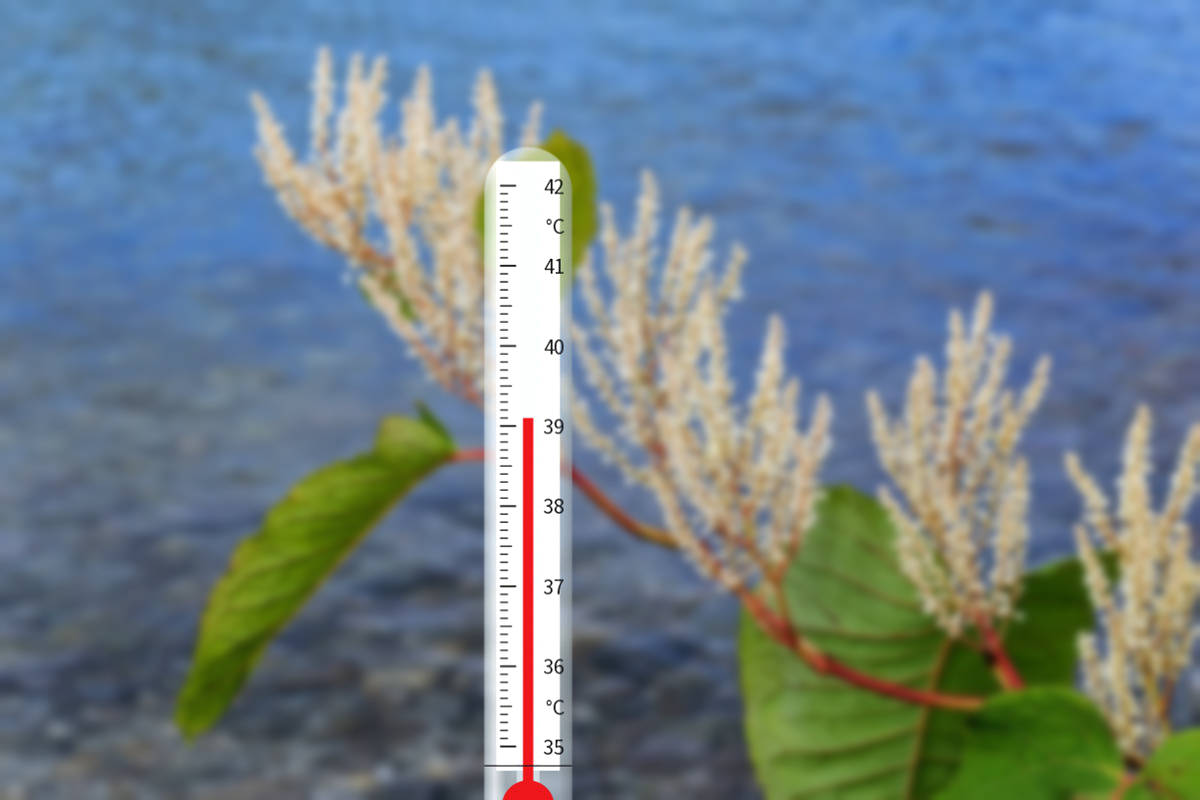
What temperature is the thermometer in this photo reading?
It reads 39.1 °C
